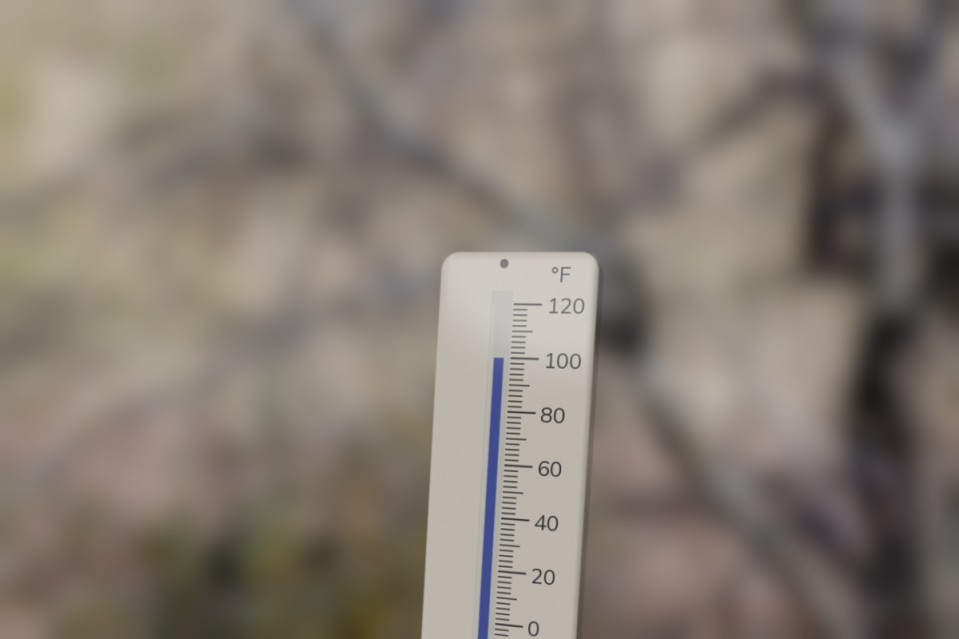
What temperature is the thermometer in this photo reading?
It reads 100 °F
